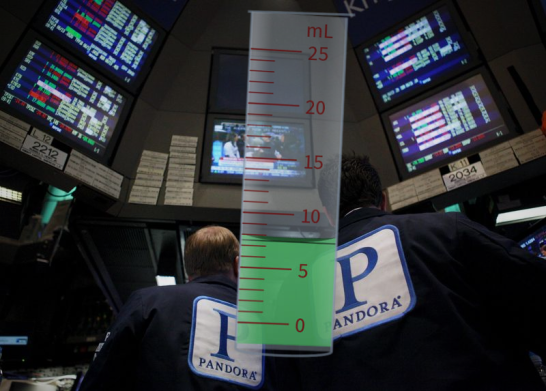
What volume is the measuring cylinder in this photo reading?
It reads 7.5 mL
